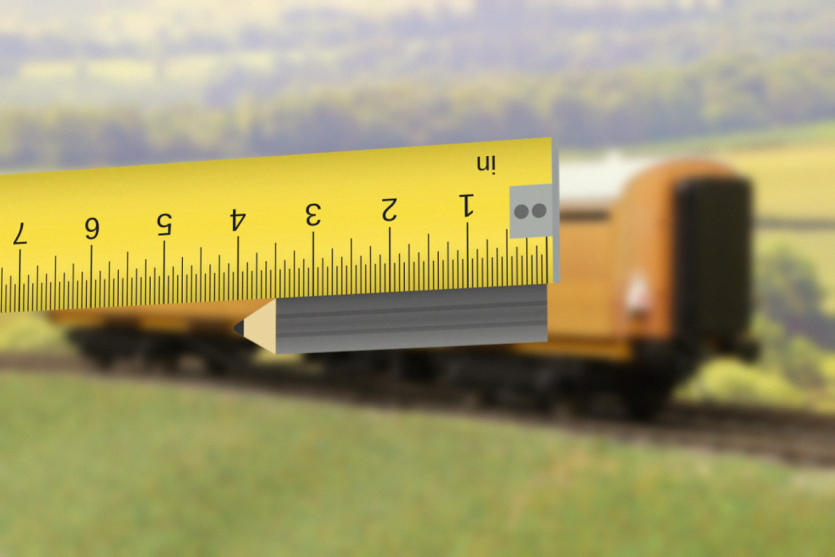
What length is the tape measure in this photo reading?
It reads 4.0625 in
